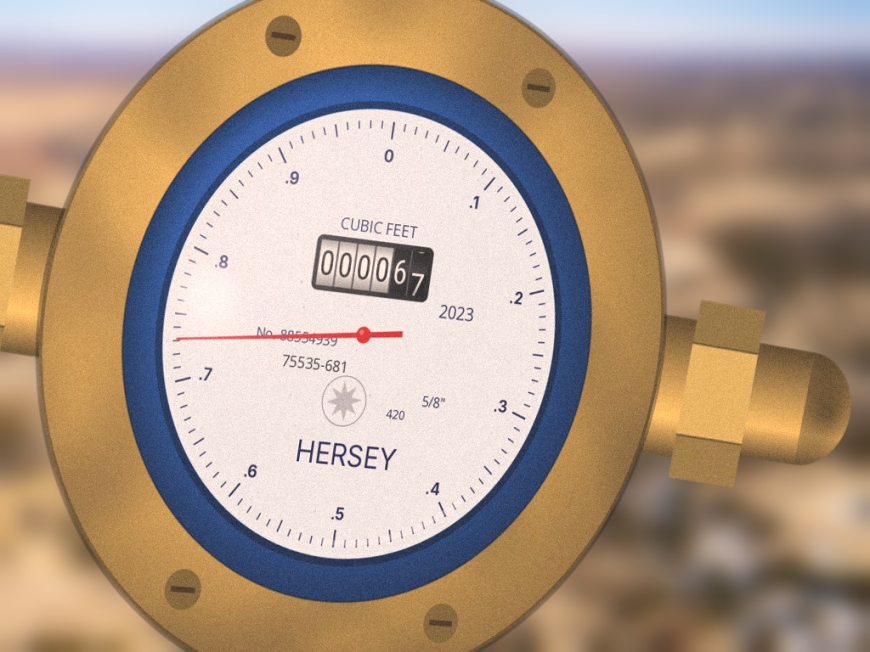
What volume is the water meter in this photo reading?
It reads 66.73 ft³
